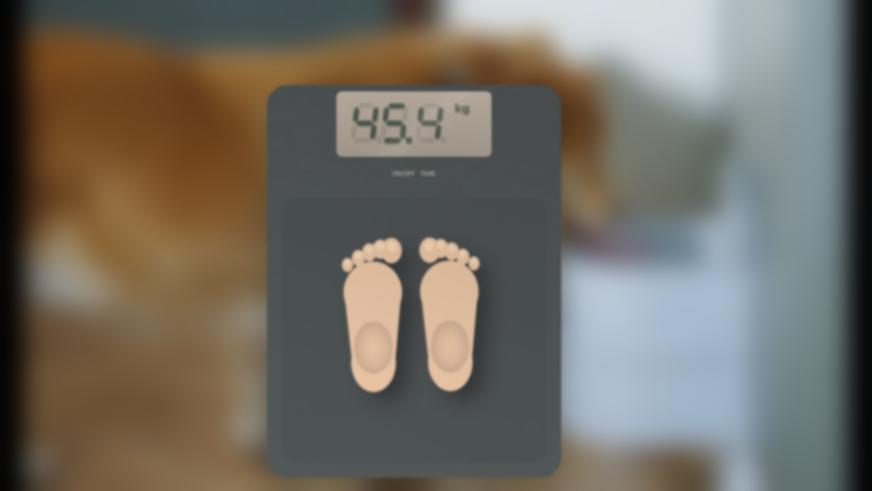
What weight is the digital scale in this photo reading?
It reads 45.4 kg
